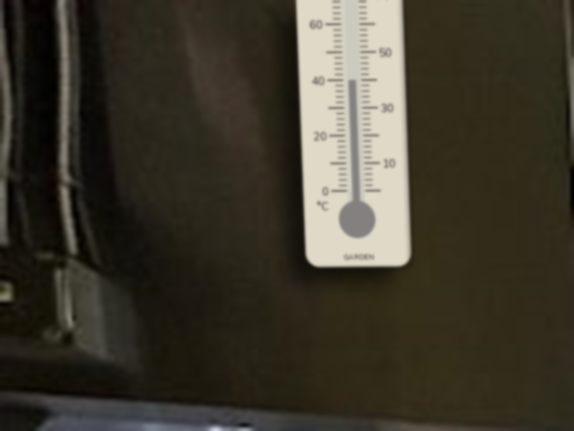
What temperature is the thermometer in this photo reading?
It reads 40 °C
